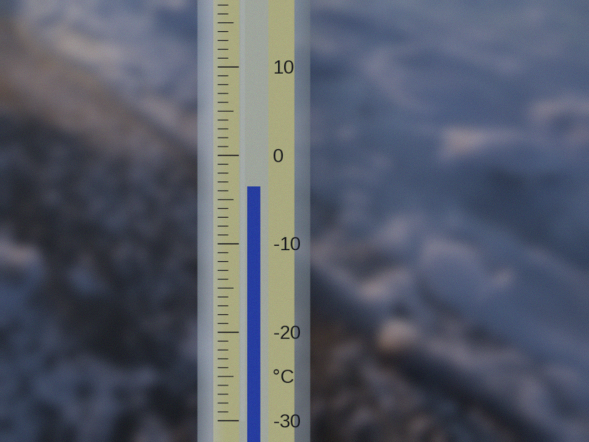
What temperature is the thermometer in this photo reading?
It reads -3.5 °C
